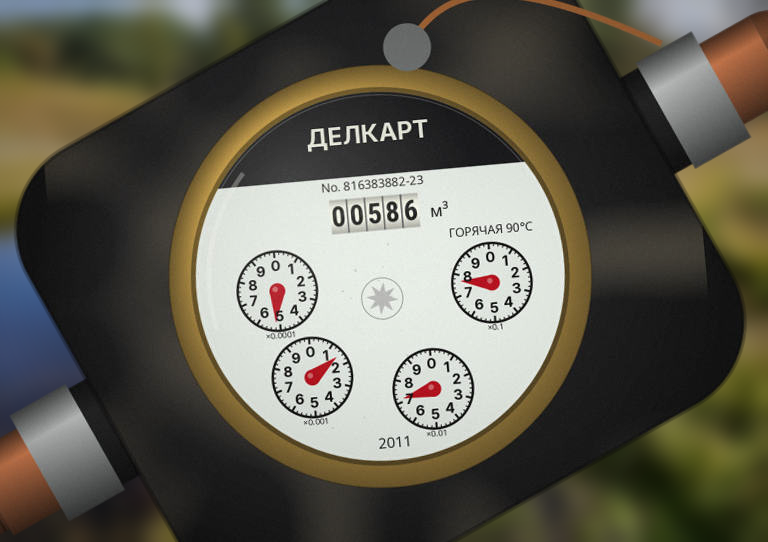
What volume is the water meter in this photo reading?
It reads 586.7715 m³
